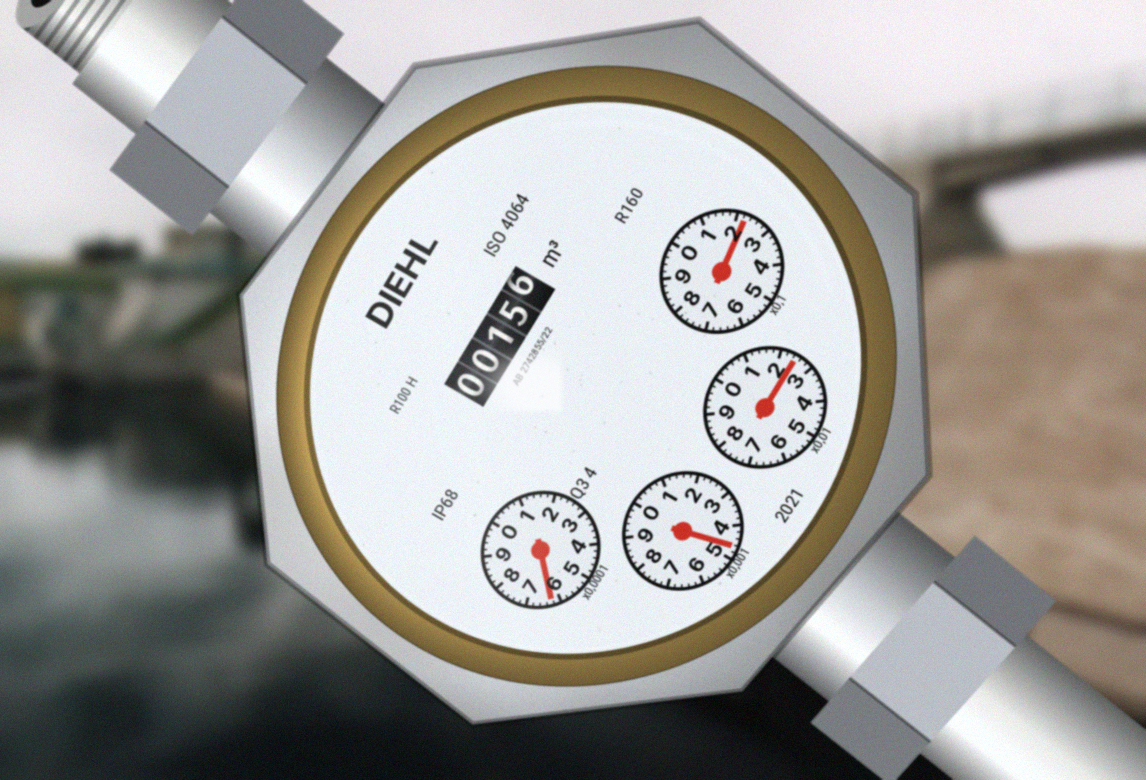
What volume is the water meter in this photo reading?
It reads 156.2246 m³
